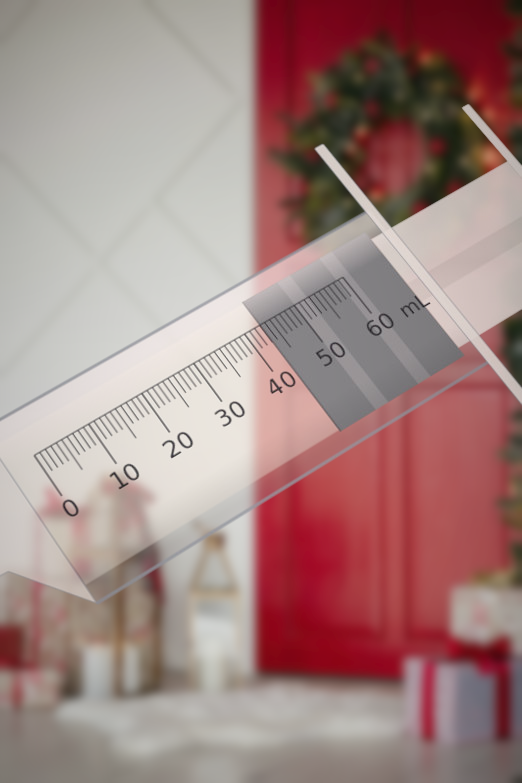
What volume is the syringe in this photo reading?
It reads 43 mL
